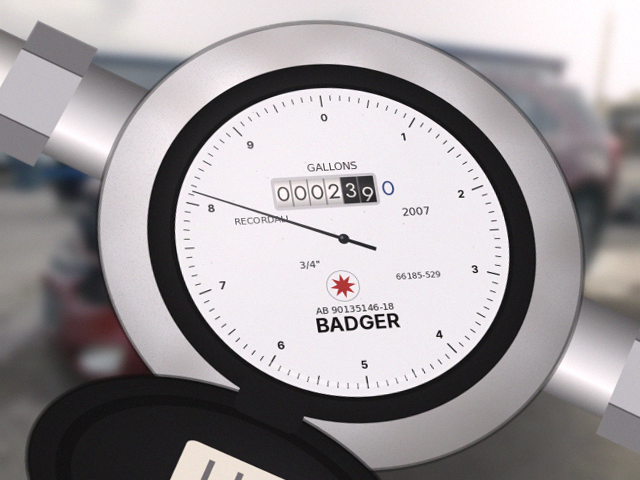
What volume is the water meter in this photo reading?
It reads 2388.1 gal
